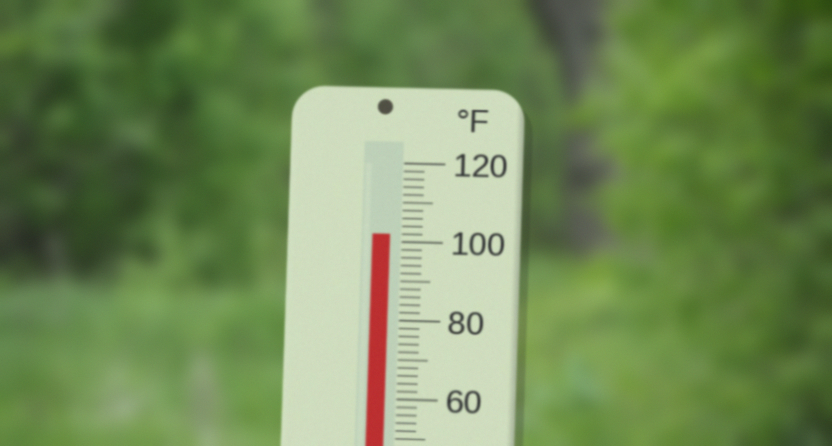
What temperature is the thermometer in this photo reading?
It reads 102 °F
